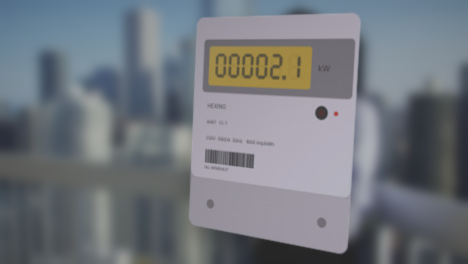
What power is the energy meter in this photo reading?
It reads 2.1 kW
